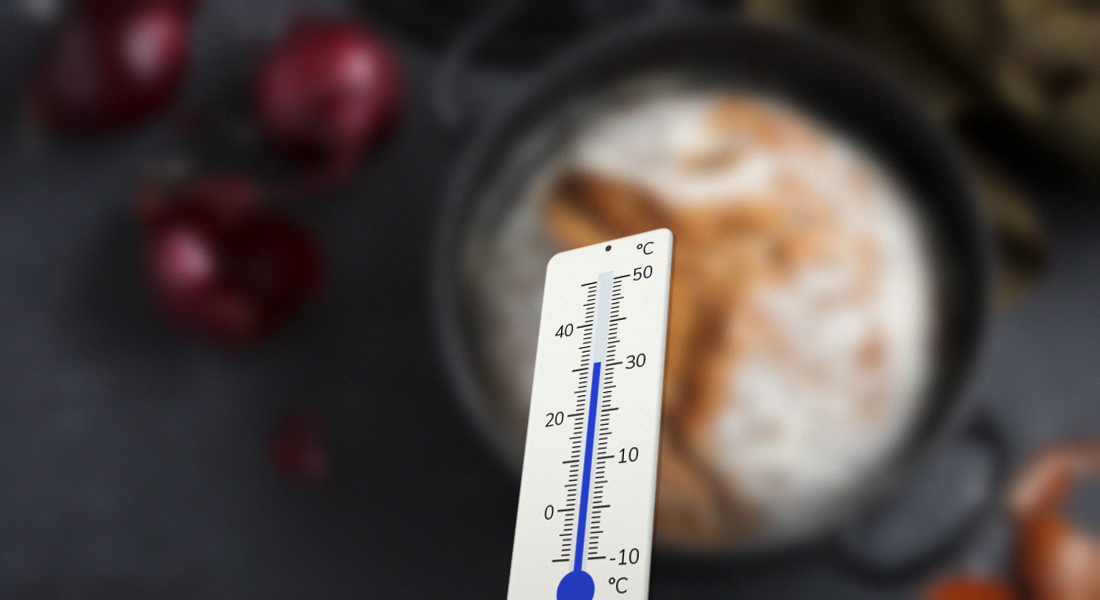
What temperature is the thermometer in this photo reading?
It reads 31 °C
